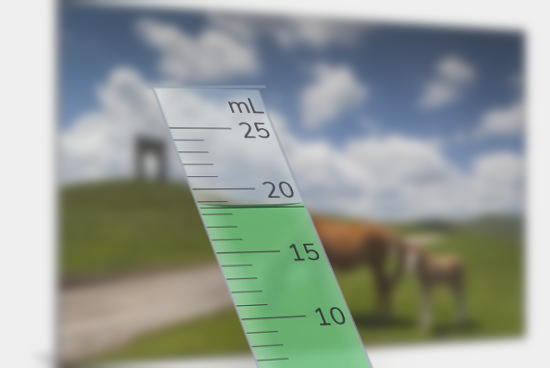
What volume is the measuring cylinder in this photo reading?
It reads 18.5 mL
